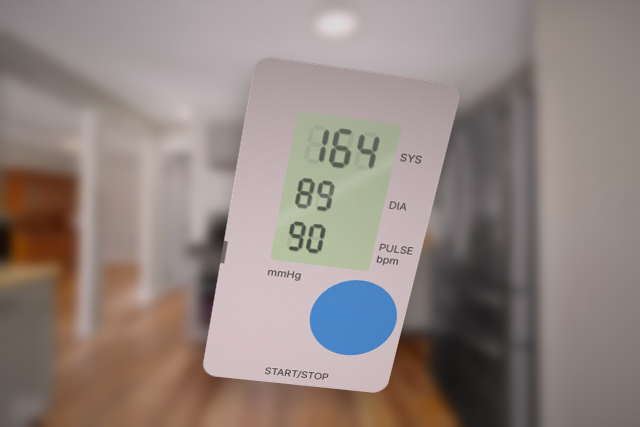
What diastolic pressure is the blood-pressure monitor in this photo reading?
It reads 89 mmHg
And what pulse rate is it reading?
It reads 90 bpm
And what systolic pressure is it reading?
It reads 164 mmHg
